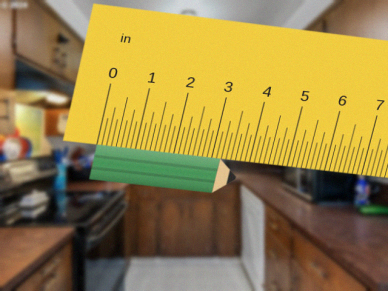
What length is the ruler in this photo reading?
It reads 3.75 in
